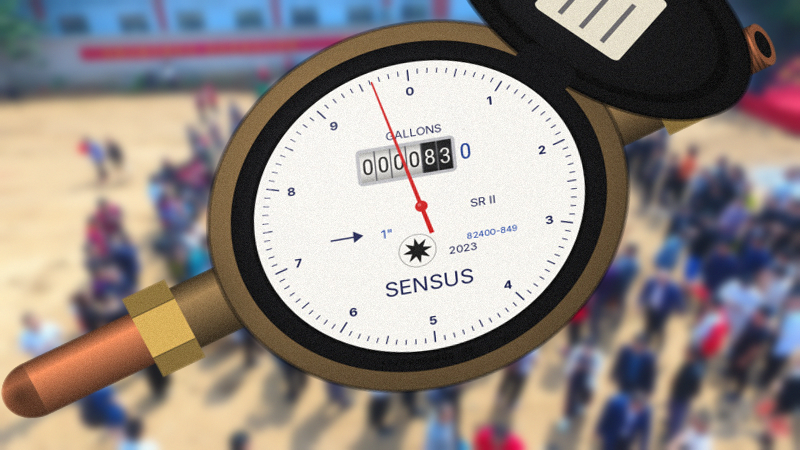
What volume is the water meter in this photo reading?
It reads 829.6 gal
